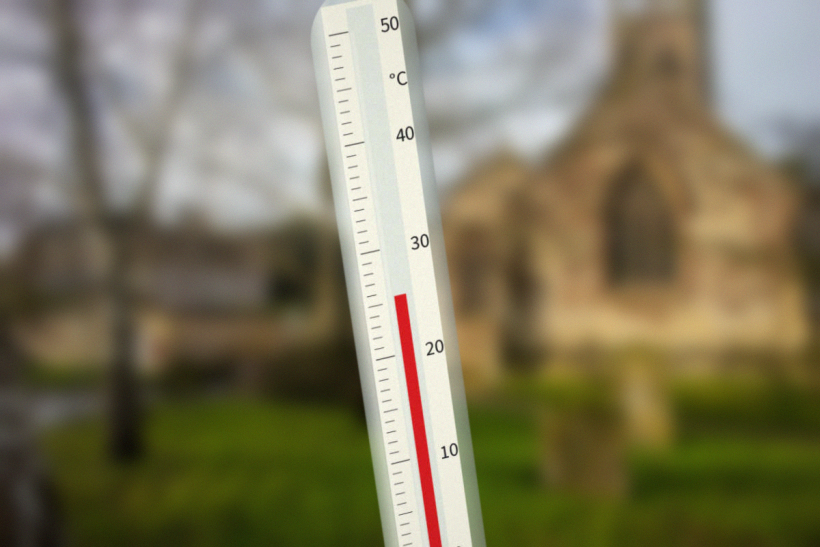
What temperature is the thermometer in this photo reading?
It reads 25.5 °C
